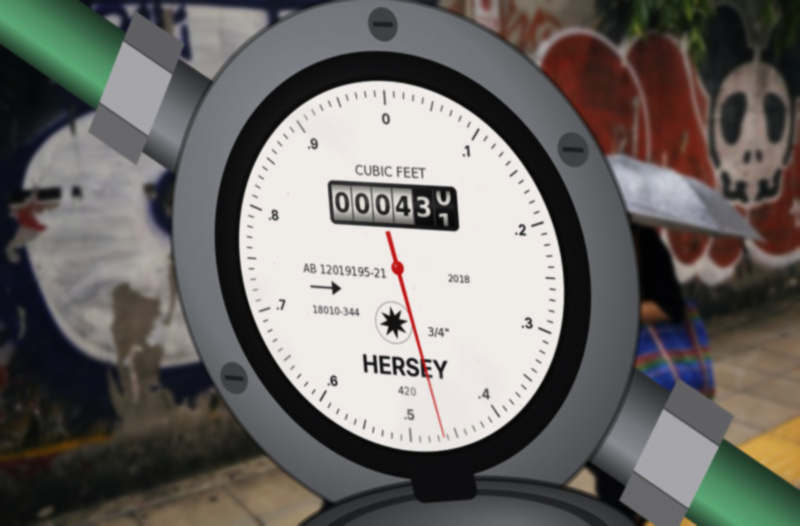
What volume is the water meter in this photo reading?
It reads 430.46 ft³
